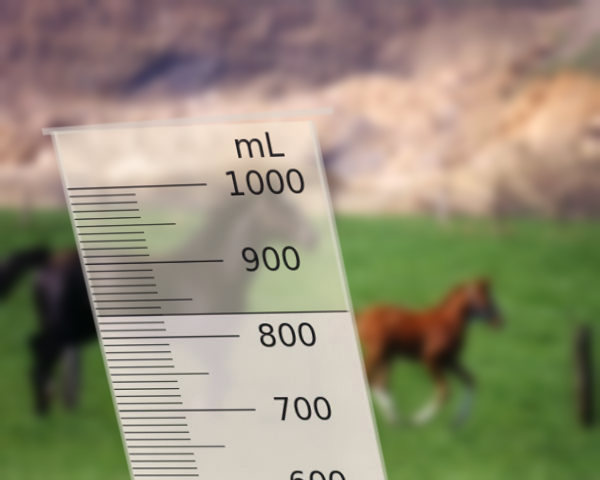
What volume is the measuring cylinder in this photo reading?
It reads 830 mL
